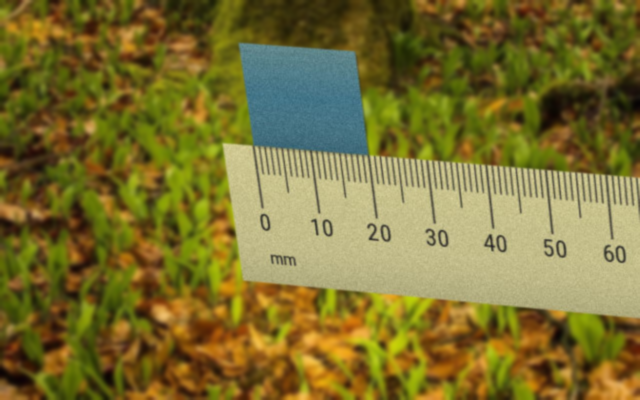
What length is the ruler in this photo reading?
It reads 20 mm
